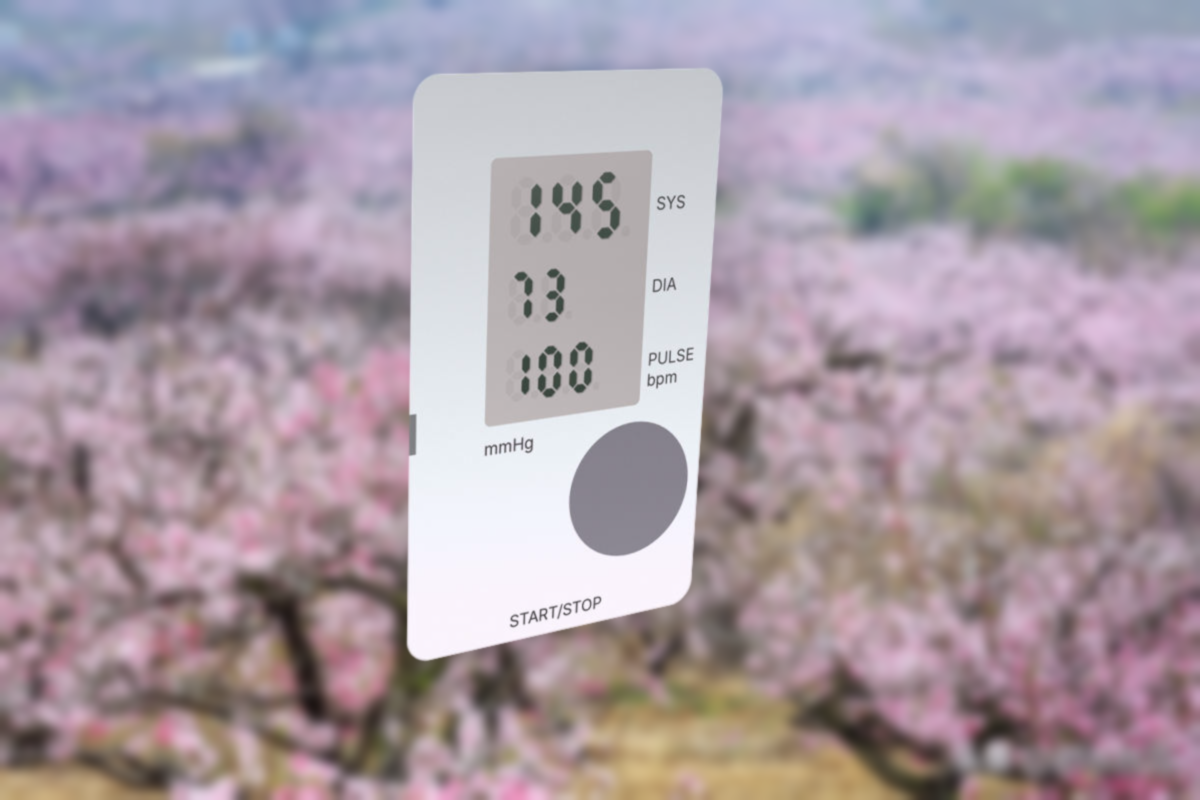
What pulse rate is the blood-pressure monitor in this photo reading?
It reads 100 bpm
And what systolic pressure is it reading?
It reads 145 mmHg
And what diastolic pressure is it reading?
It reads 73 mmHg
